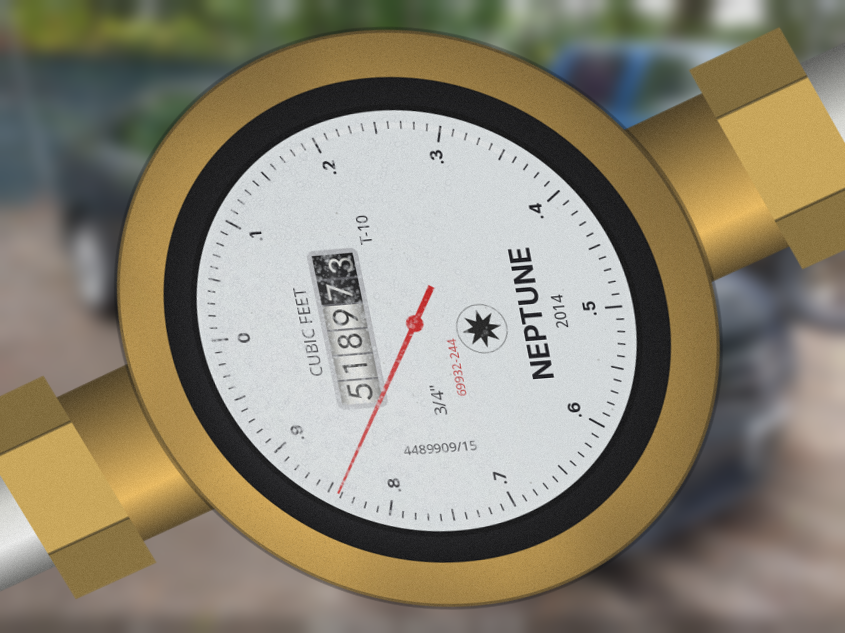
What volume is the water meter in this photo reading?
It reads 518972.84 ft³
